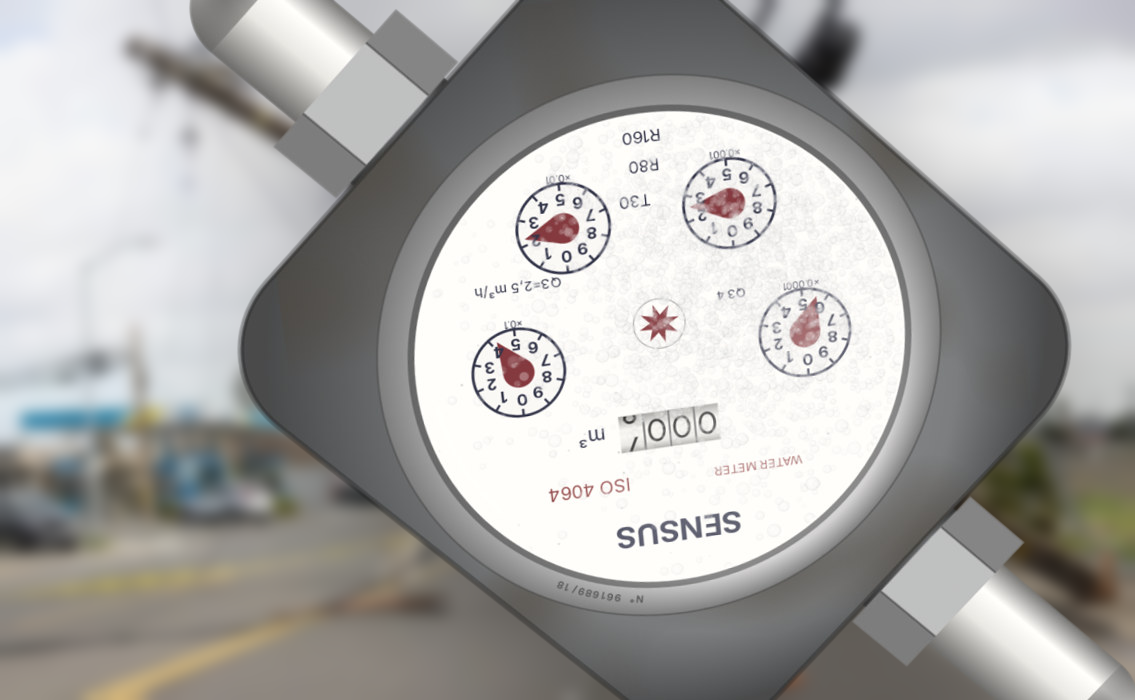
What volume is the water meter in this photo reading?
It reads 7.4225 m³
